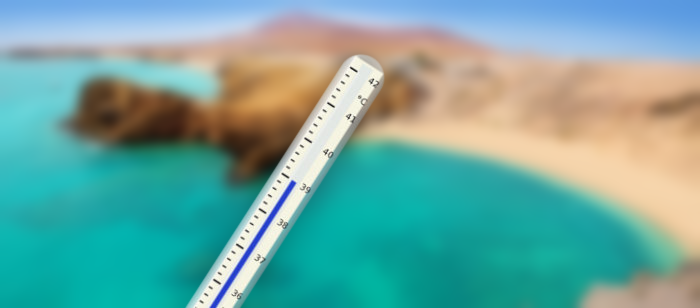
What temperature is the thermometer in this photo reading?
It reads 39 °C
